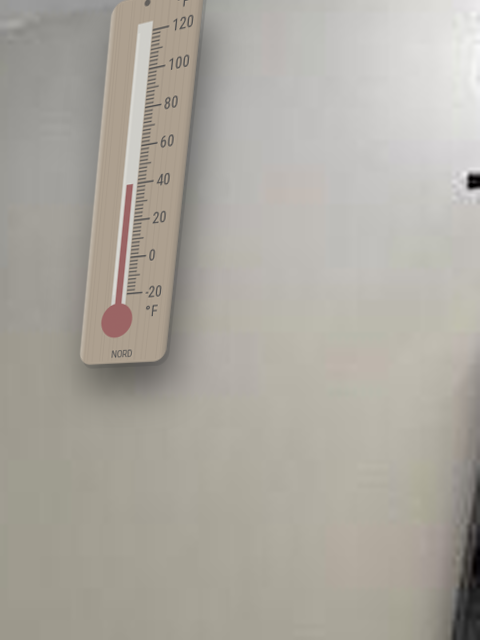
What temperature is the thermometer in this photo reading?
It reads 40 °F
